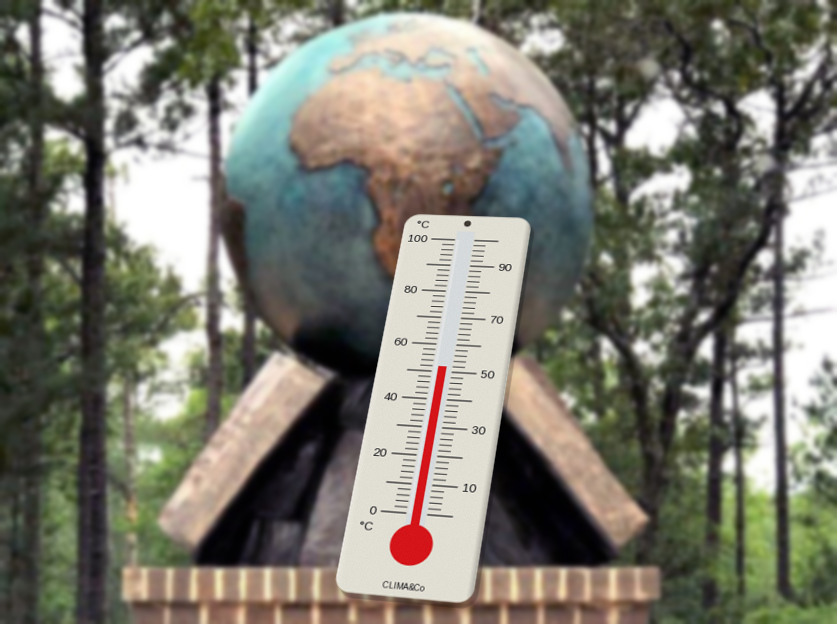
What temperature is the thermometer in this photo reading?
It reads 52 °C
